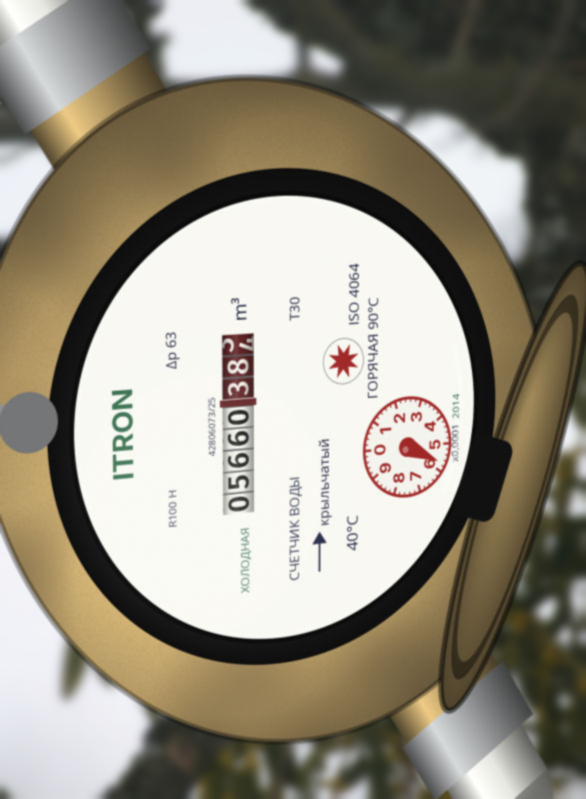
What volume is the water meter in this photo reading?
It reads 5660.3835 m³
